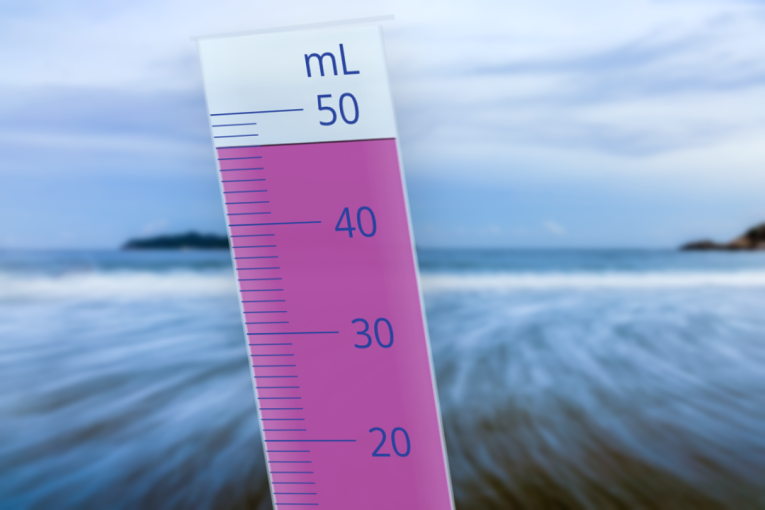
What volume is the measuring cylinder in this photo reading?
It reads 47 mL
